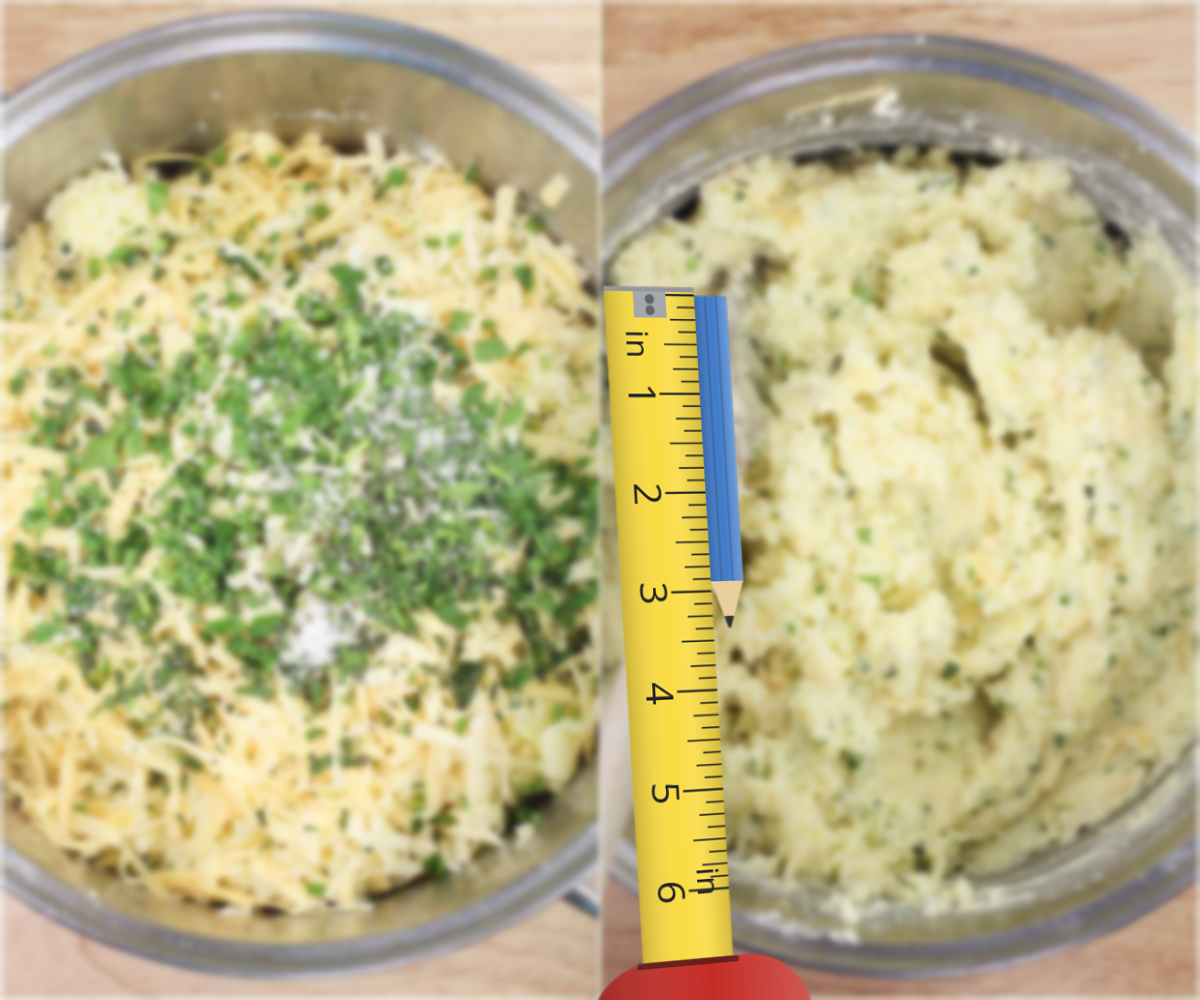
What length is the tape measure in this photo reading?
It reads 3.375 in
